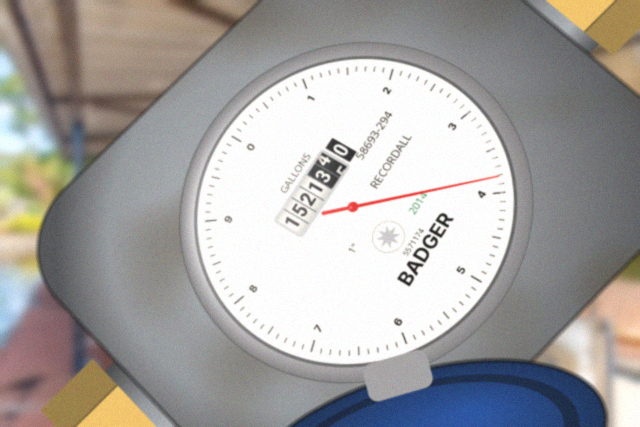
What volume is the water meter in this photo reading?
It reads 1521343.8 gal
